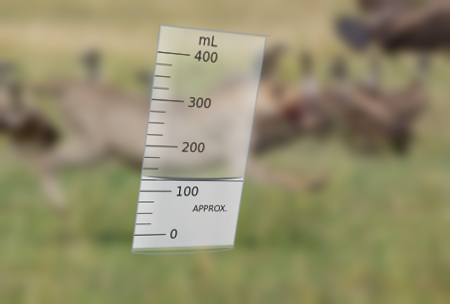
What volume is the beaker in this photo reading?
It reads 125 mL
